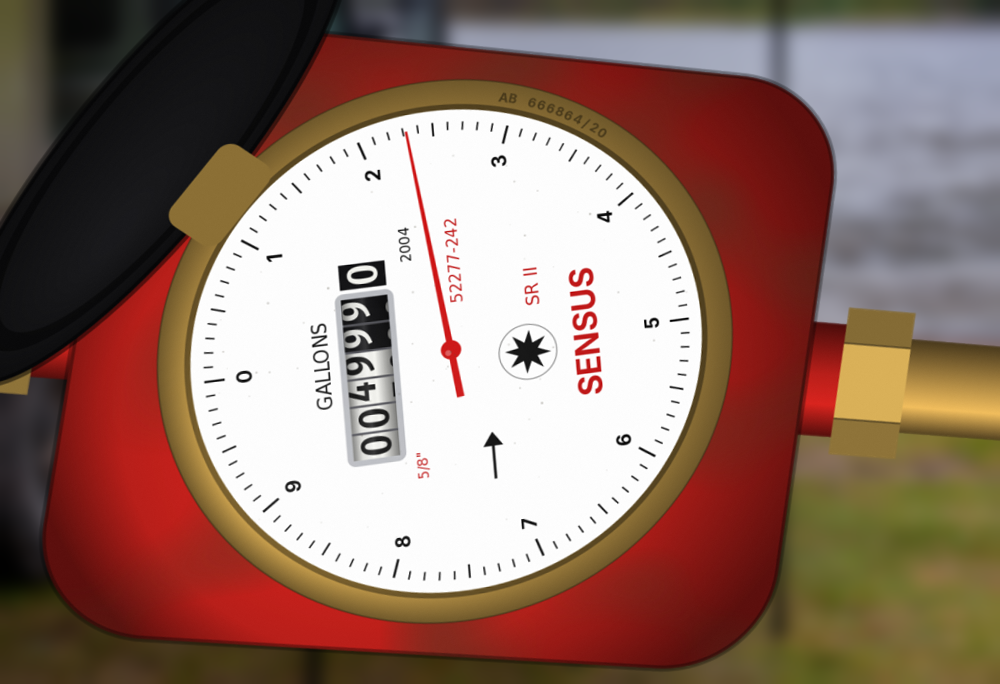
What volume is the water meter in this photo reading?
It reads 49992.3 gal
